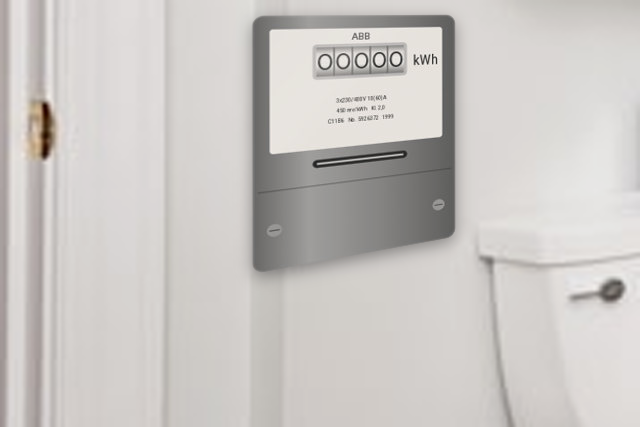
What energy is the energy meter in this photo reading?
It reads 0 kWh
